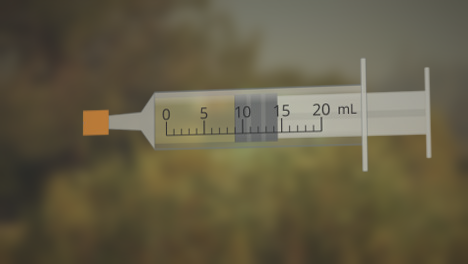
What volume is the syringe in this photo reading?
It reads 9 mL
